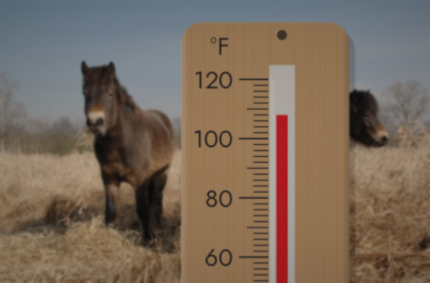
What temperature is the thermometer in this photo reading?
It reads 108 °F
